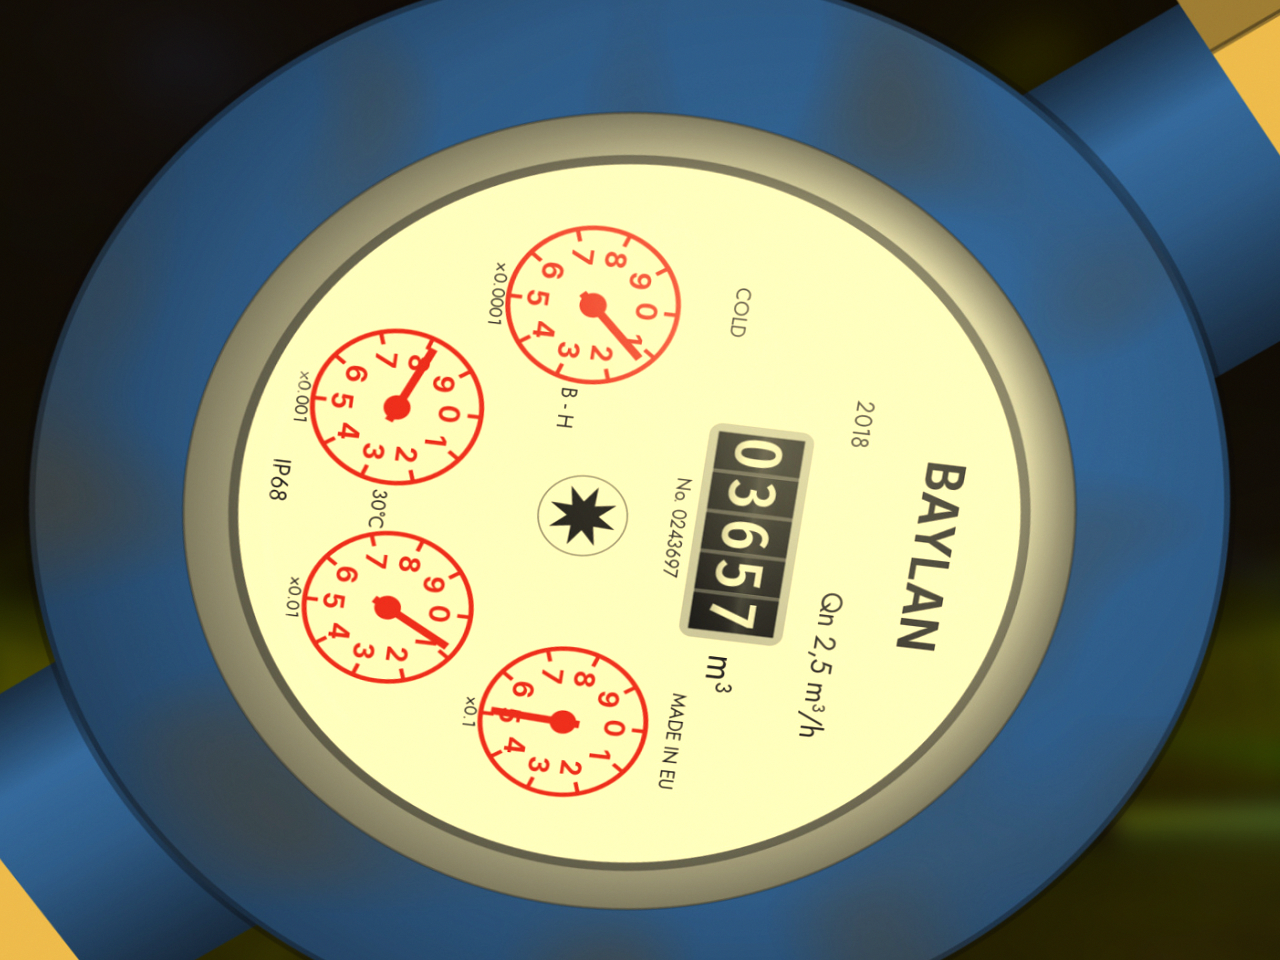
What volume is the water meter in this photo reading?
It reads 3657.5081 m³
